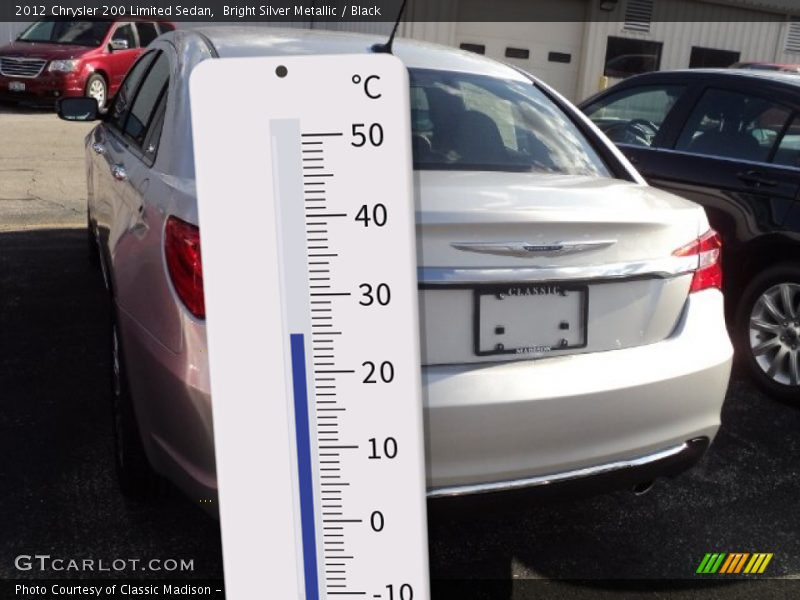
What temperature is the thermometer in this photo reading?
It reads 25 °C
